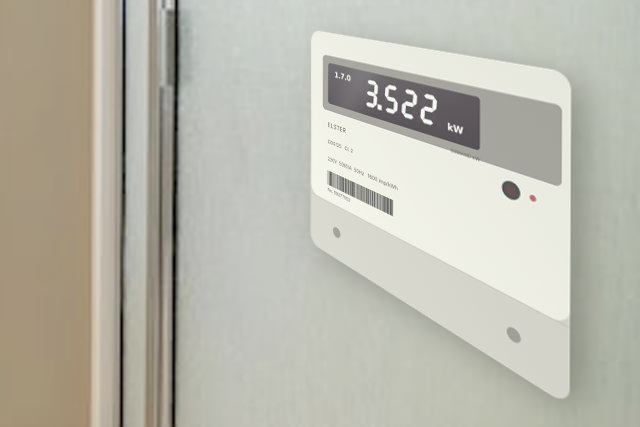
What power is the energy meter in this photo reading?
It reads 3.522 kW
